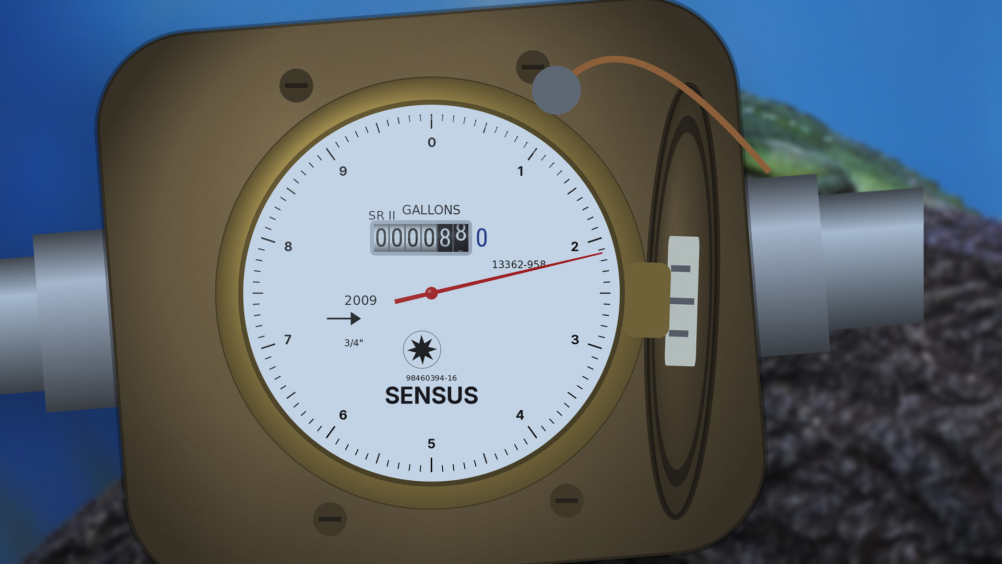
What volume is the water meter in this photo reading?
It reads 882.1 gal
